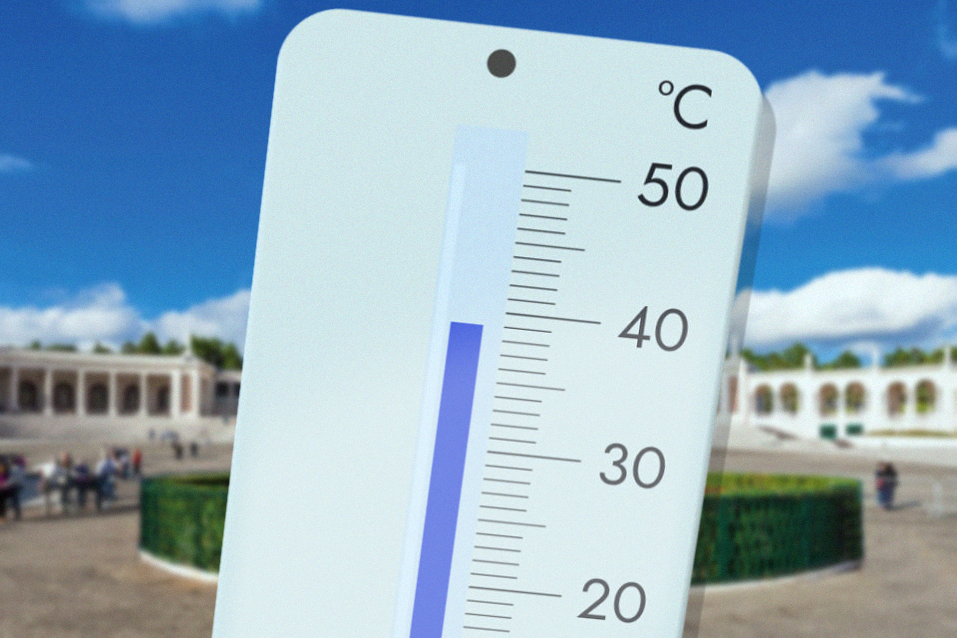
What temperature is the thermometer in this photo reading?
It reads 39 °C
